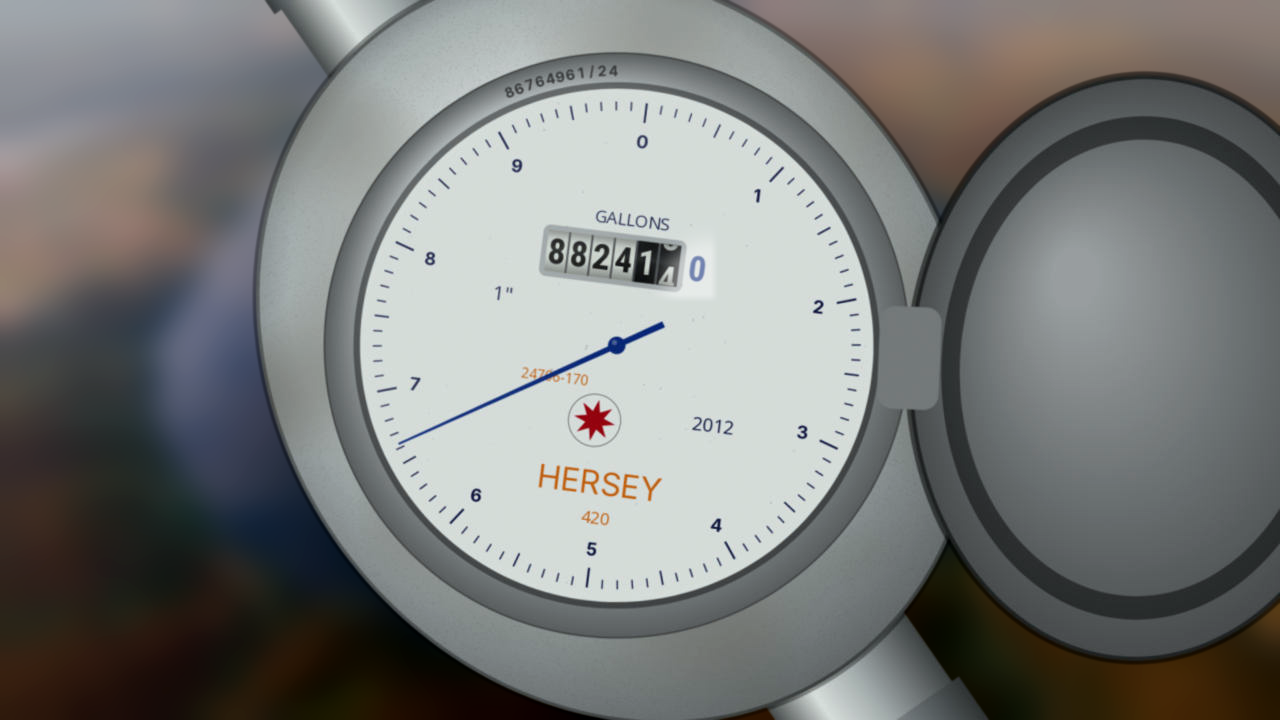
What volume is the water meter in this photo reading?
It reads 8824136.6 gal
